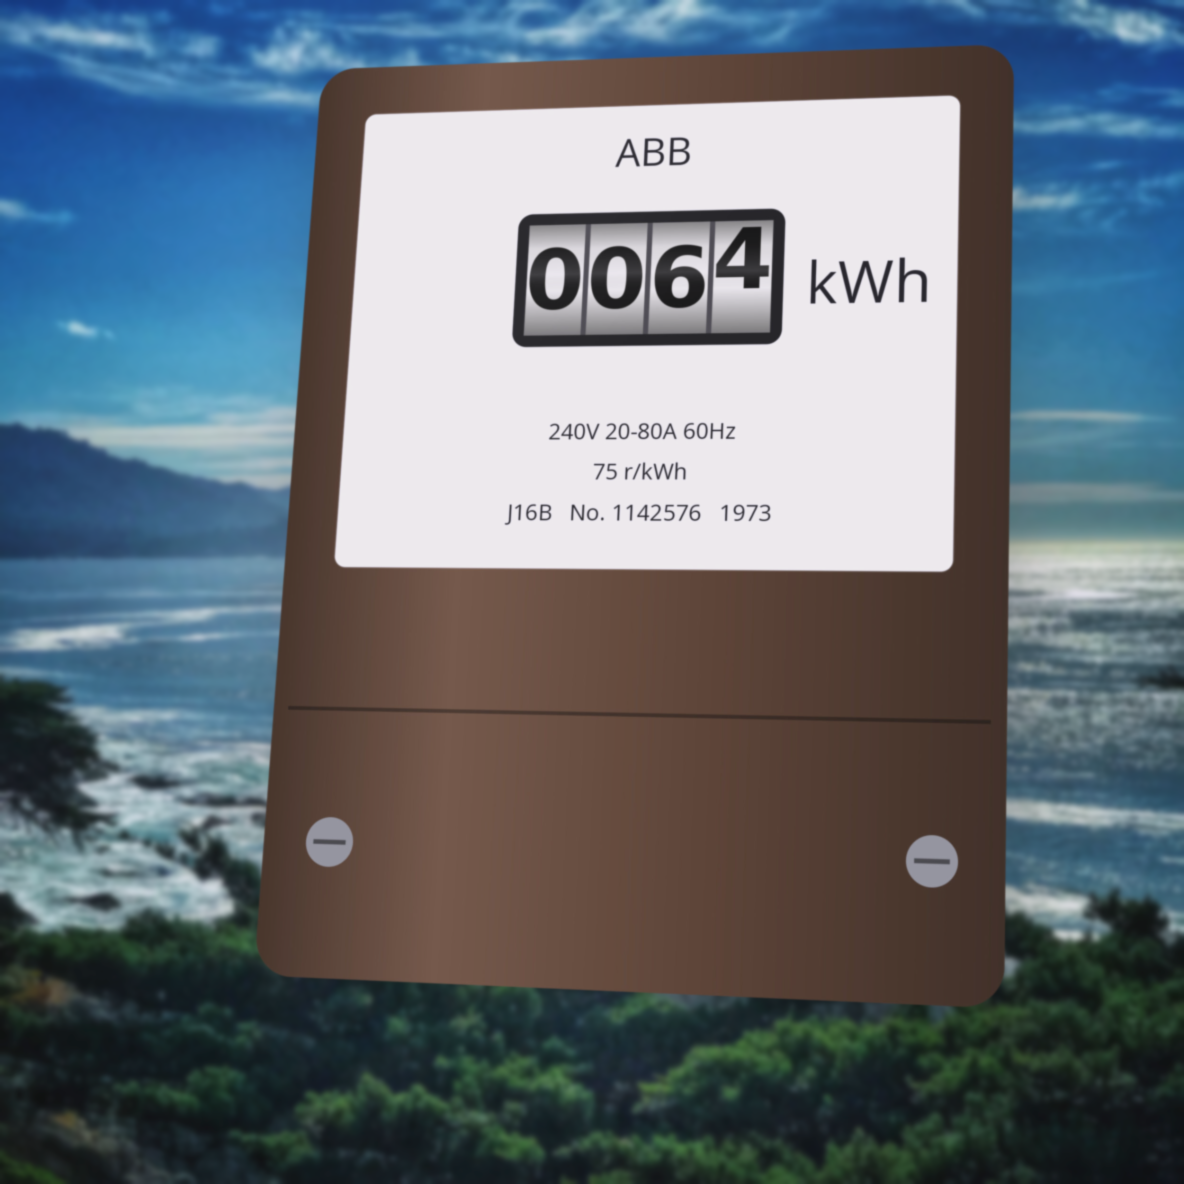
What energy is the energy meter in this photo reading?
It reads 64 kWh
